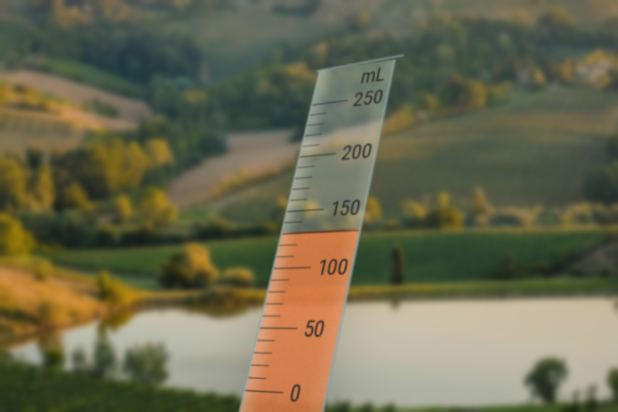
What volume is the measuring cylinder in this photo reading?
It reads 130 mL
